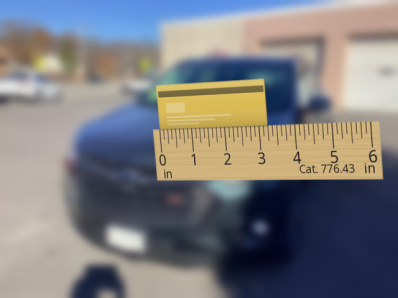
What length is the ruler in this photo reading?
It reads 3.25 in
